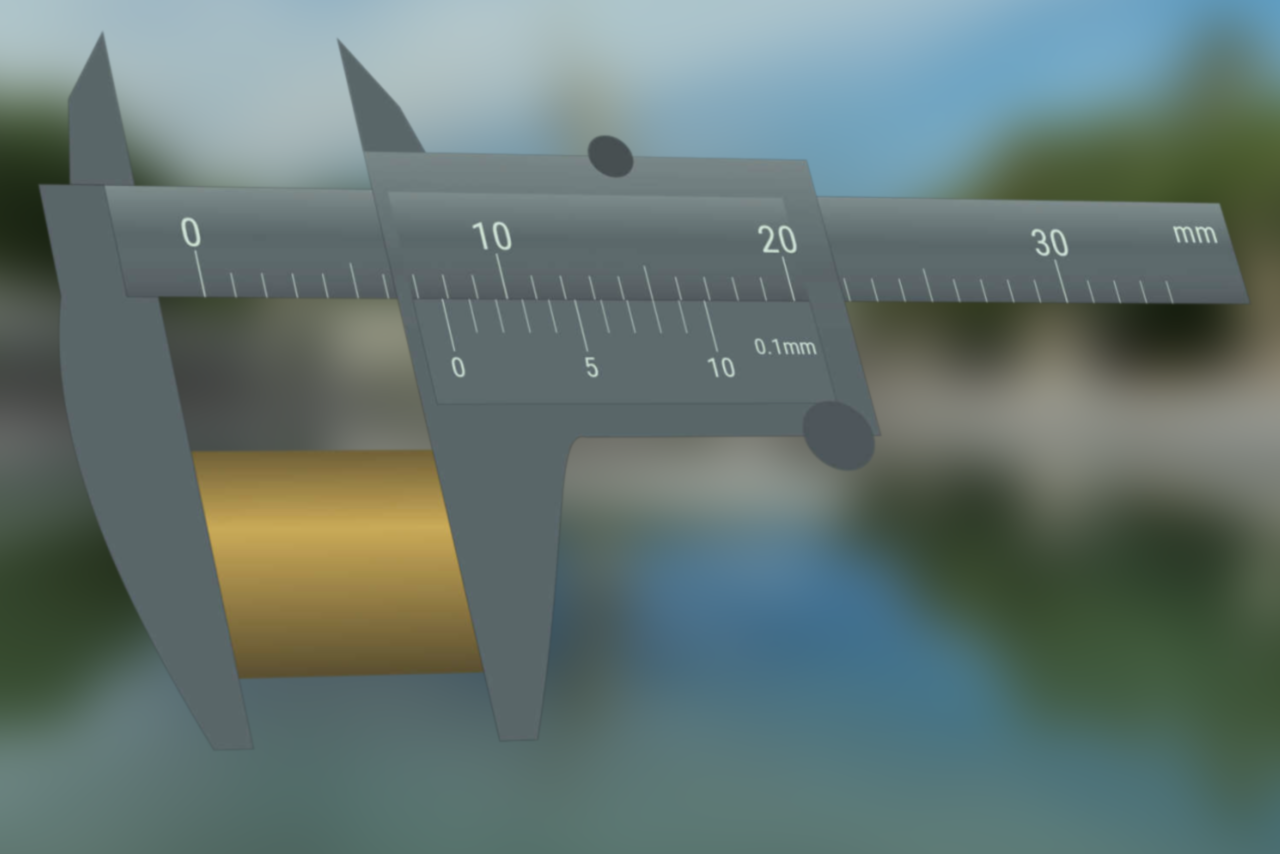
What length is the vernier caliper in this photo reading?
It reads 7.8 mm
